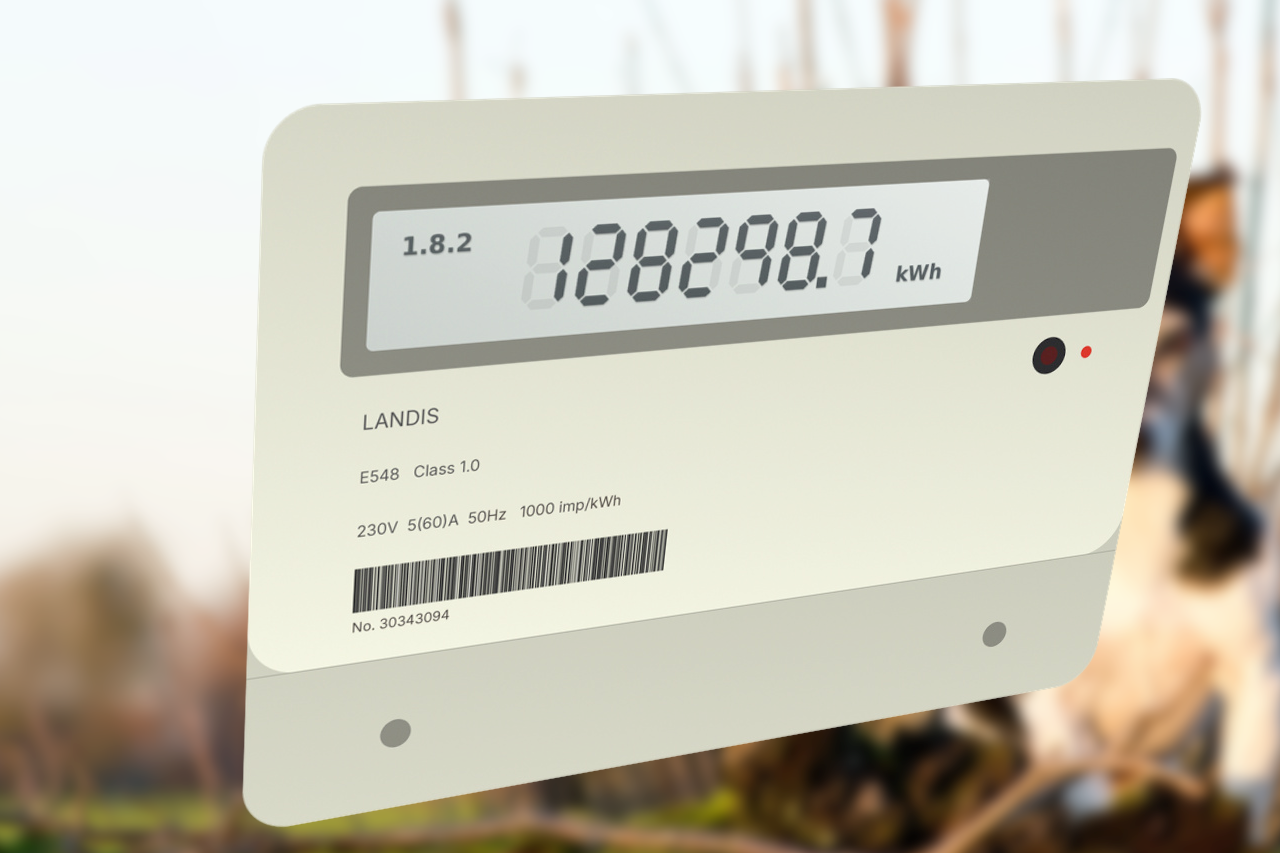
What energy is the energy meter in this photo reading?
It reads 128298.7 kWh
